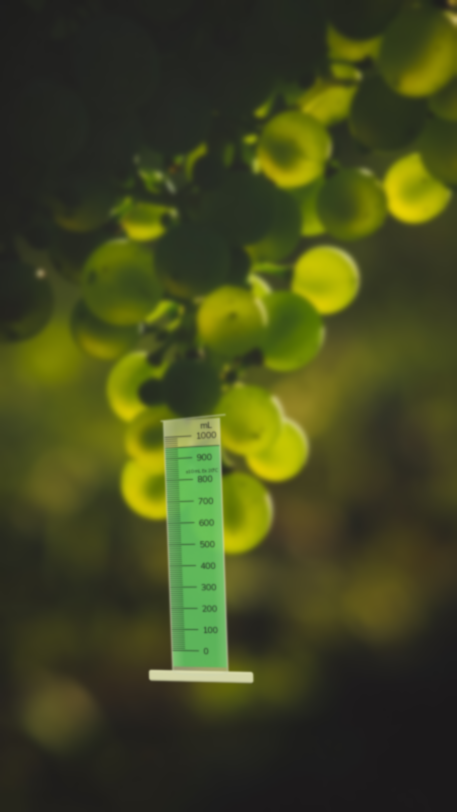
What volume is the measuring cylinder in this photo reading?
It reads 950 mL
